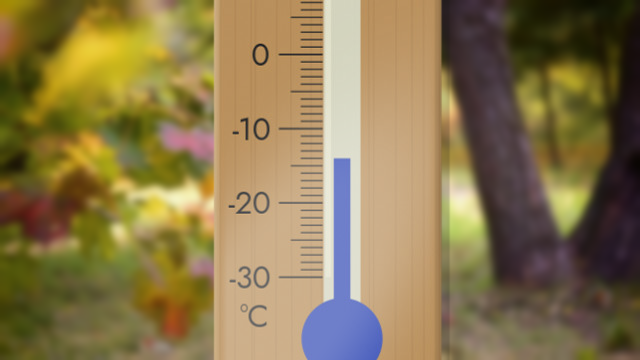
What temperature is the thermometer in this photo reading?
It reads -14 °C
